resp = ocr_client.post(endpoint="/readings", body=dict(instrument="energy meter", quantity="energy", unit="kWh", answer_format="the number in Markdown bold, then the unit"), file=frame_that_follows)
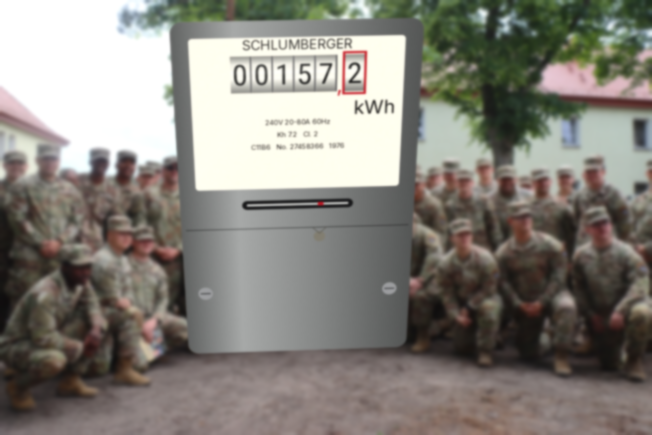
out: **157.2** kWh
